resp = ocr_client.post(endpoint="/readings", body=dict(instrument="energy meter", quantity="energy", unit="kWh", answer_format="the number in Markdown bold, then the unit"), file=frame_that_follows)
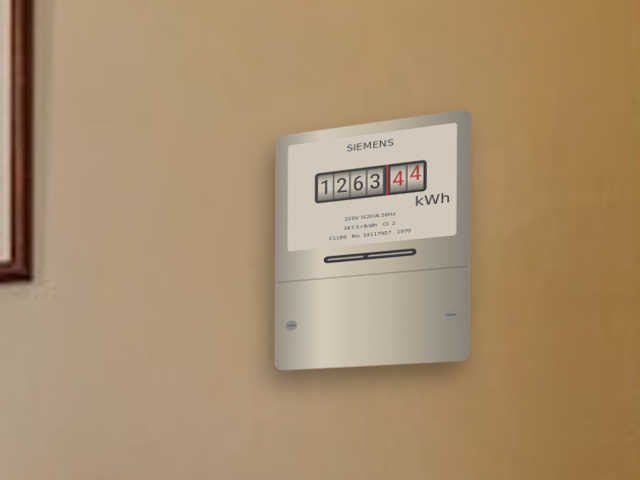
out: **1263.44** kWh
